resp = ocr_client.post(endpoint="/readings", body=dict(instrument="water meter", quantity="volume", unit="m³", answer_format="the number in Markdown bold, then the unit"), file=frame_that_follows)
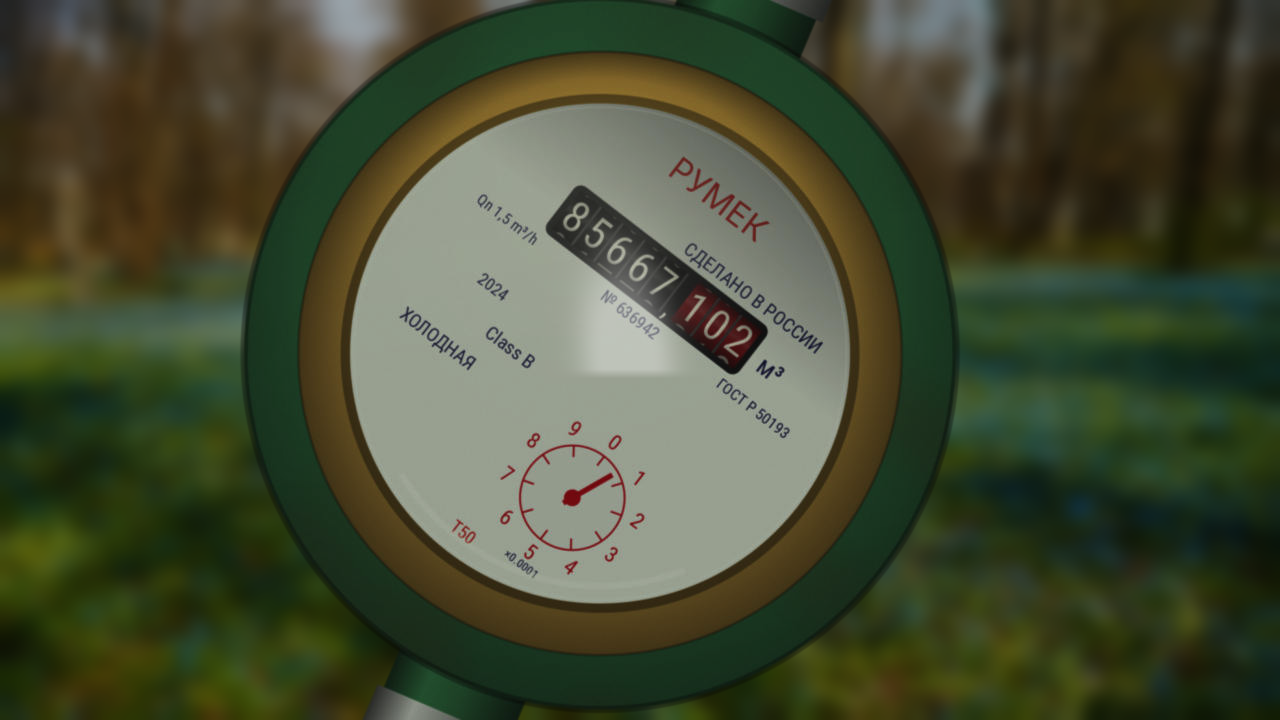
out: **85667.1020** m³
